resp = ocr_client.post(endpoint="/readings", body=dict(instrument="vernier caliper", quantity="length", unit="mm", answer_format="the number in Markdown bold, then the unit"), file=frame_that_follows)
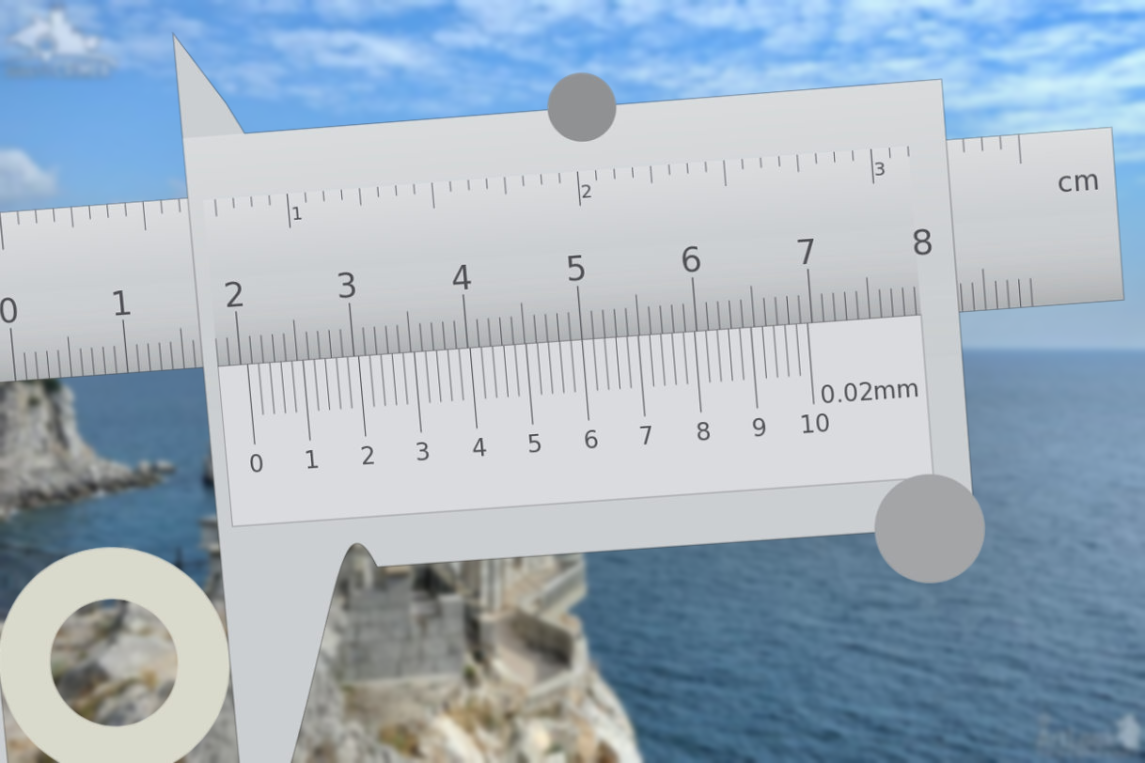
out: **20.6** mm
